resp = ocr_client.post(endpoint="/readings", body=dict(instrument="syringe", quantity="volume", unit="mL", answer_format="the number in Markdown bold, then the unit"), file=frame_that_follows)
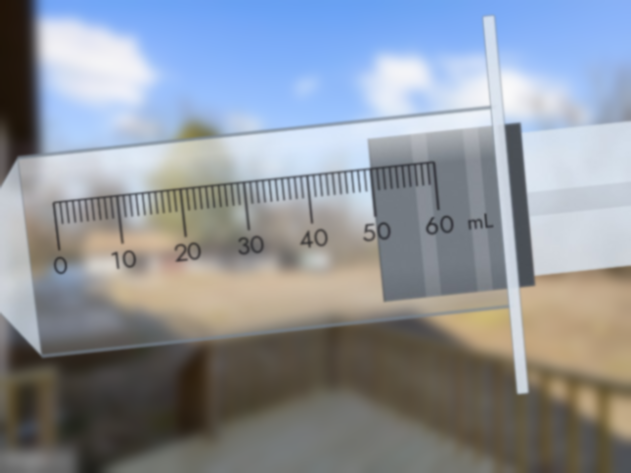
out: **50** mL
